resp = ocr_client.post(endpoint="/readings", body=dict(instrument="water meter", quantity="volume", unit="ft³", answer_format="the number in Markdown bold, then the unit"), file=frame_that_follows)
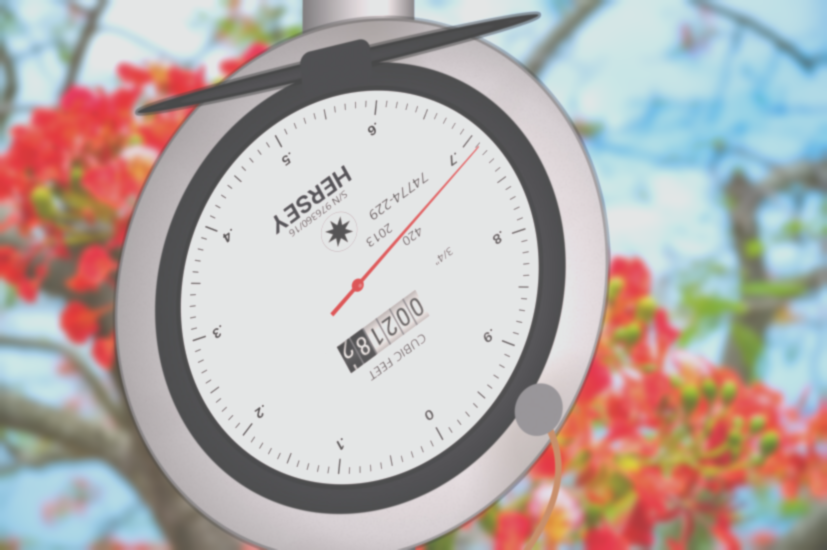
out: **2181.71** ft³
